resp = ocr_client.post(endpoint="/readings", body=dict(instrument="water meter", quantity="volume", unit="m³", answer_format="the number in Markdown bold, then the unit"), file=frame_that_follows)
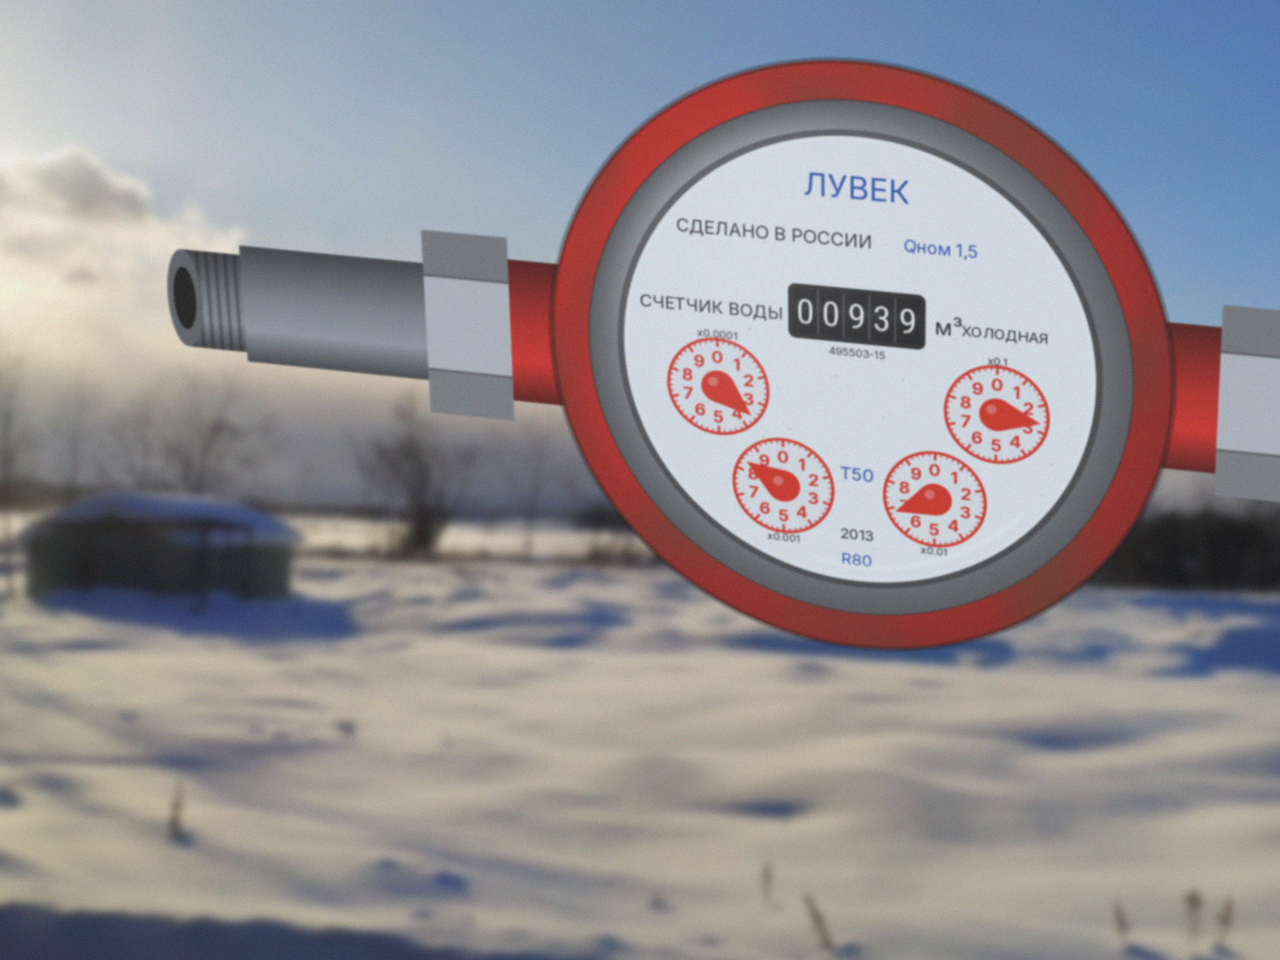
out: **939.2683** m³
